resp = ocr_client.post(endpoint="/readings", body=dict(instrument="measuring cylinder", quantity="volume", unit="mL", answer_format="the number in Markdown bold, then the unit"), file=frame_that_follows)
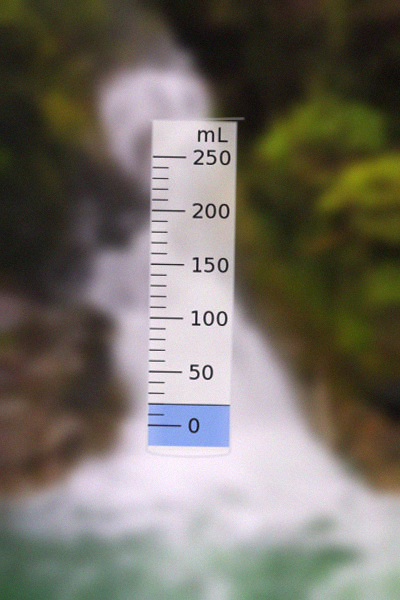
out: **20** mL
